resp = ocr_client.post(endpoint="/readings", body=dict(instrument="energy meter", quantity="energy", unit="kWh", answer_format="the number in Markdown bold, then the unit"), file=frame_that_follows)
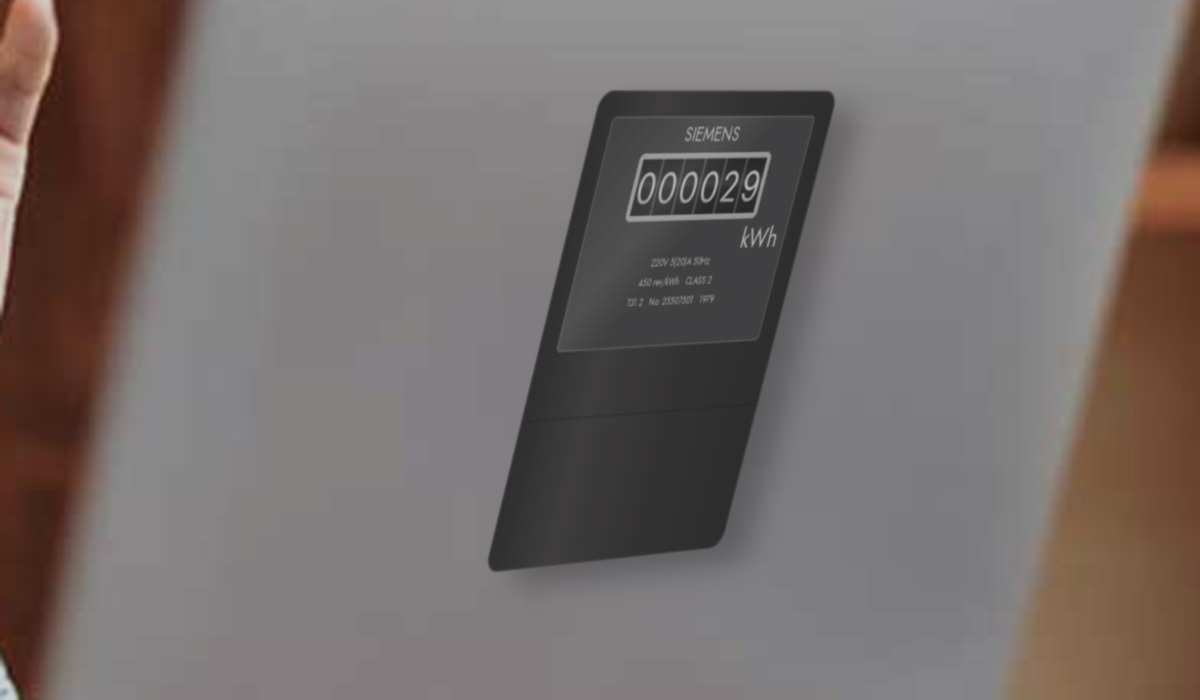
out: **29** kWh
